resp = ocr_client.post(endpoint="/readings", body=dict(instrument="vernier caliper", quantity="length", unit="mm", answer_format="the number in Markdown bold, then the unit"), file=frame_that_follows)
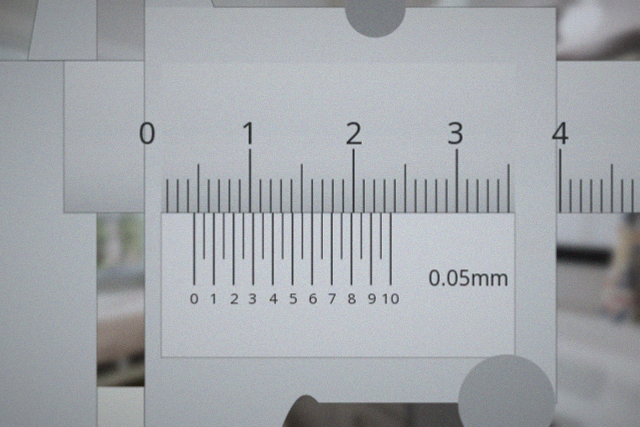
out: **4.6** mm
